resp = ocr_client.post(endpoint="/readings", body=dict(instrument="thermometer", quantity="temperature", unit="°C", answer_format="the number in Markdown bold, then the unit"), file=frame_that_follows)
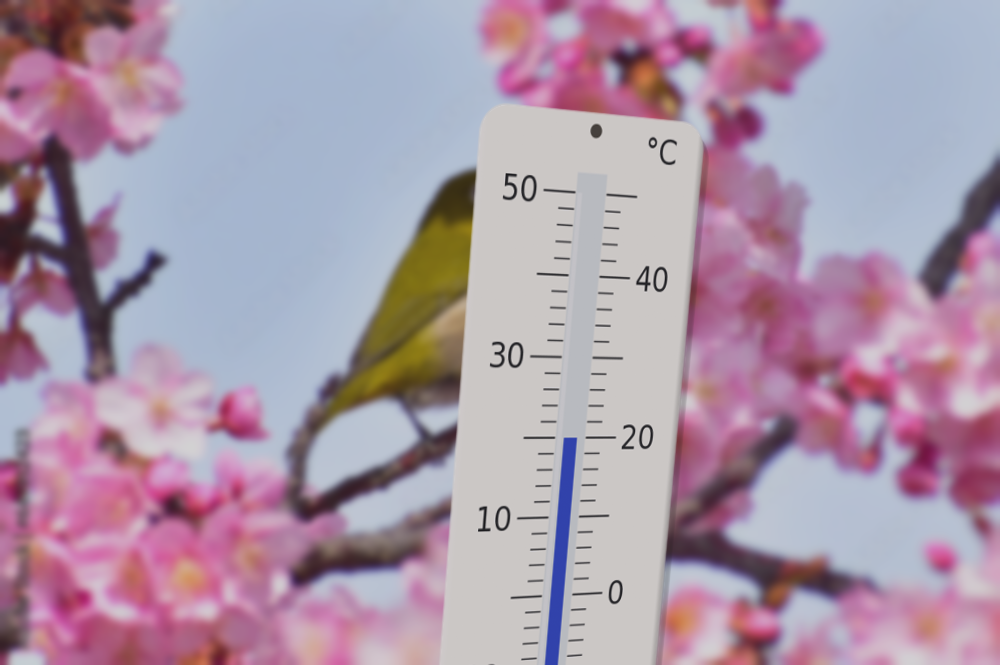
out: **20** °C
